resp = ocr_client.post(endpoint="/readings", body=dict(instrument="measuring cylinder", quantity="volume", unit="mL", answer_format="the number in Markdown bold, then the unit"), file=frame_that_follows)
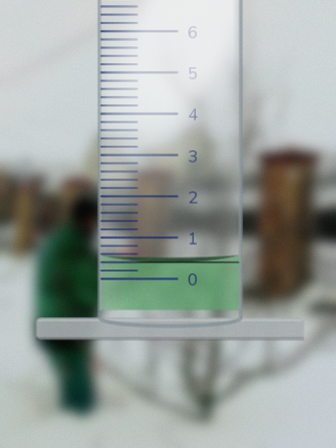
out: **0.4** mL
